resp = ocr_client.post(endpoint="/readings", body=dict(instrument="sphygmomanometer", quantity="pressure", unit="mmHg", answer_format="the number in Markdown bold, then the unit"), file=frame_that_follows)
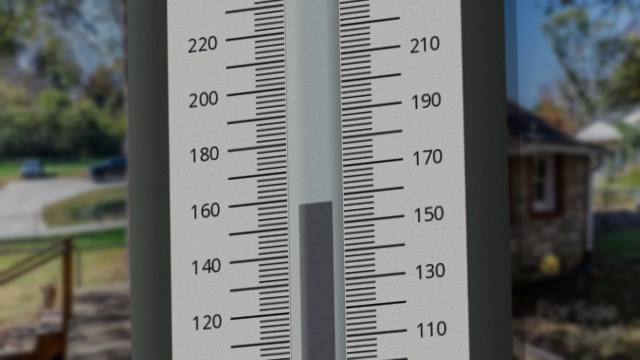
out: **158** mmHg
